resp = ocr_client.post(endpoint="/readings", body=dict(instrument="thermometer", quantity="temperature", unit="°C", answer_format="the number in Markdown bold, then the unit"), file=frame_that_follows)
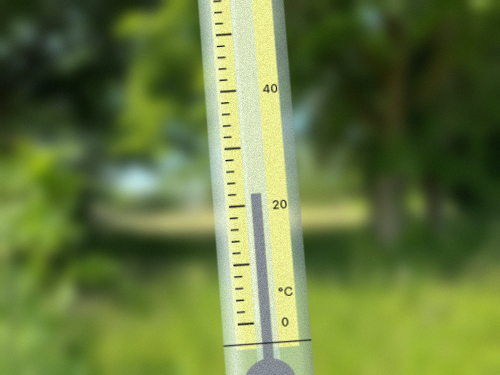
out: **22** °C
